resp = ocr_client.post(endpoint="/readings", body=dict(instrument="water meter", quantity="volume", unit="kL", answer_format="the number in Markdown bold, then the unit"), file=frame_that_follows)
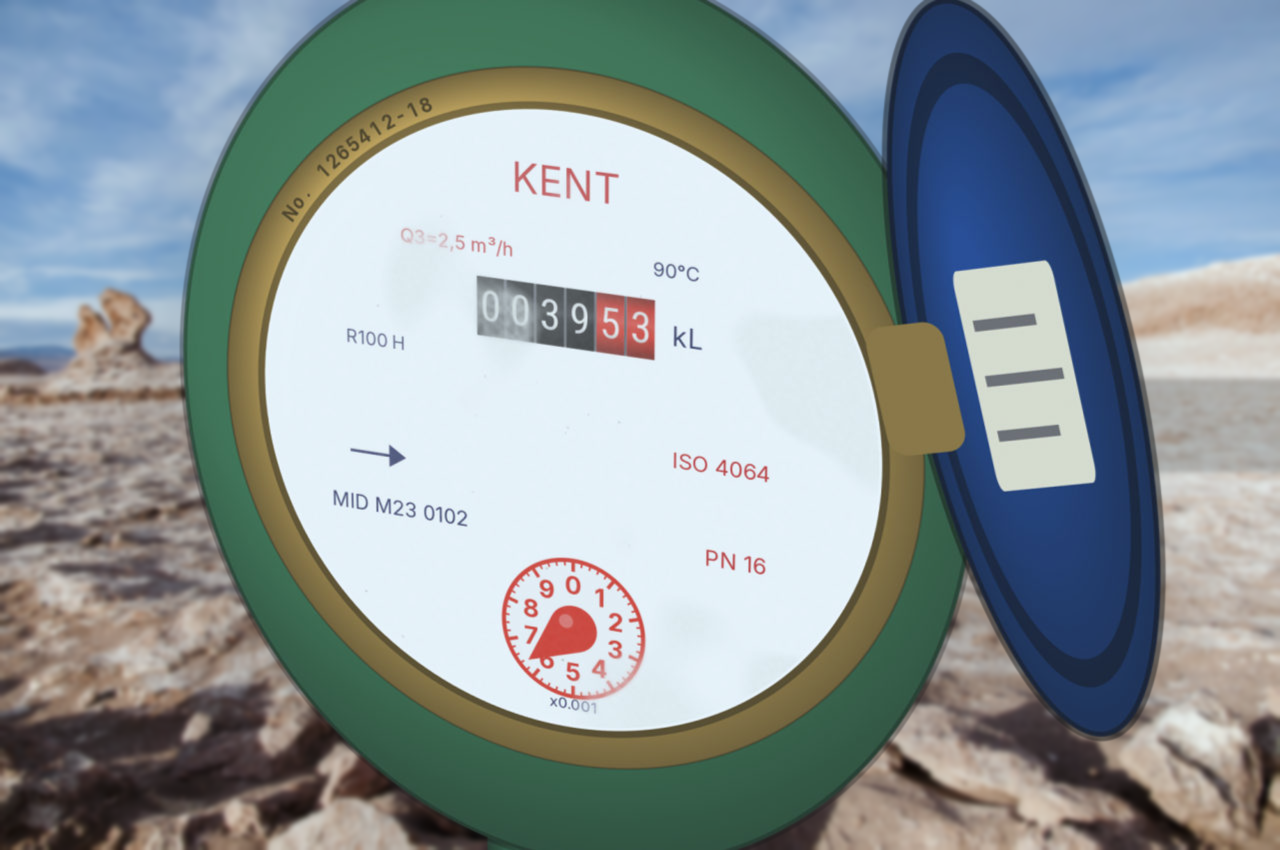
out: **39.536** kL
